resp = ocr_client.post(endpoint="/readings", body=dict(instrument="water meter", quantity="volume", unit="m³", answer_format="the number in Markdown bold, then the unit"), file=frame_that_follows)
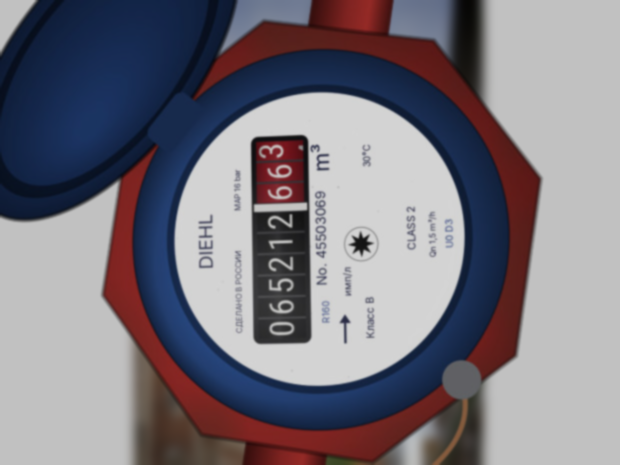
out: **65212.663** m³
